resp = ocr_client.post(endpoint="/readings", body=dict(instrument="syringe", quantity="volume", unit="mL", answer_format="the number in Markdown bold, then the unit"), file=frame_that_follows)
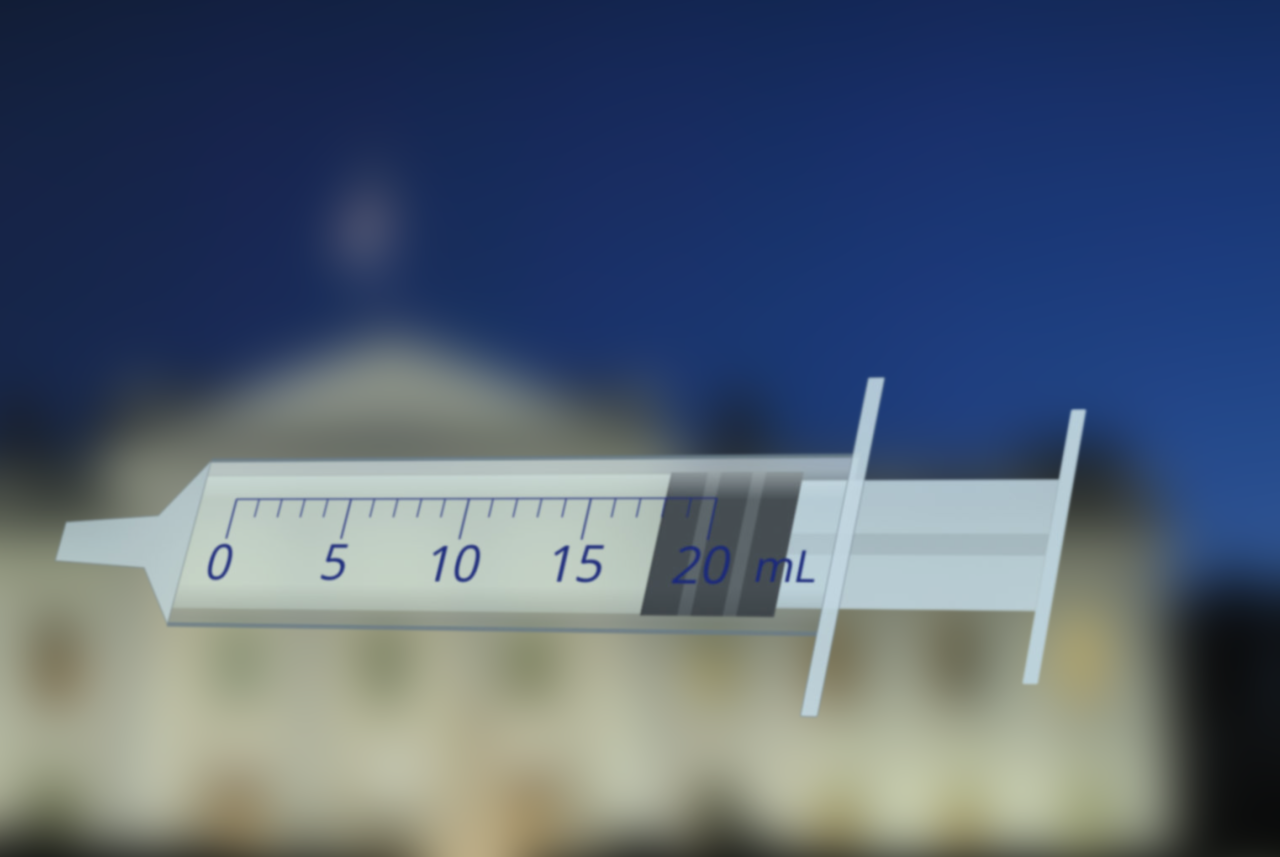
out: **18** mL
